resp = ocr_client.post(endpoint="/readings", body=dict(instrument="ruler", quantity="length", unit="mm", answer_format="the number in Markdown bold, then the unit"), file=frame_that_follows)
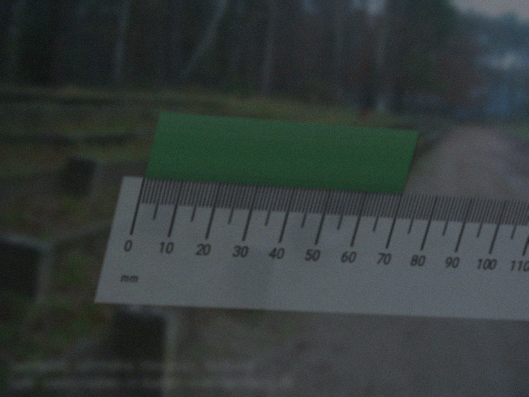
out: **70** mm
